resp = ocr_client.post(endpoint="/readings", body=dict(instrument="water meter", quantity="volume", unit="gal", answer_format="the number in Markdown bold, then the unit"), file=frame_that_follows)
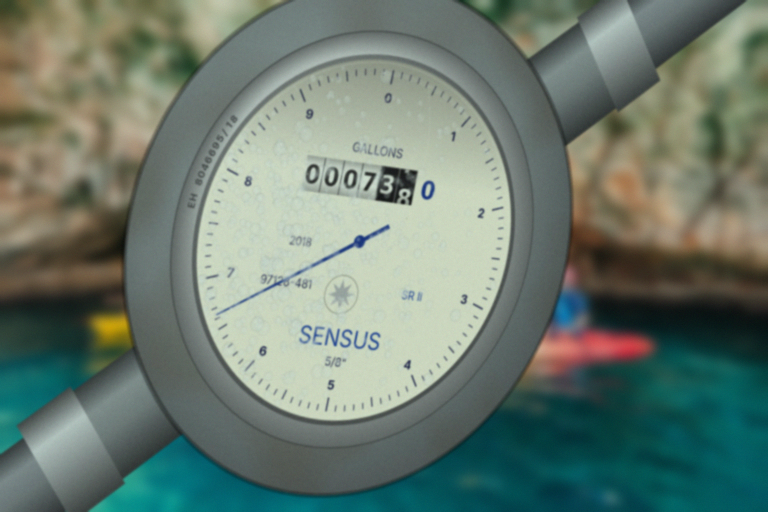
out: **7376.6** gal
